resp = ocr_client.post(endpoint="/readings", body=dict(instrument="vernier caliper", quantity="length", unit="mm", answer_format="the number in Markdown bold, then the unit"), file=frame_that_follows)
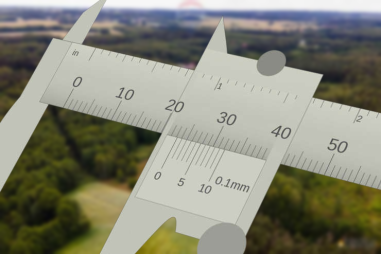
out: **23.2** mm
